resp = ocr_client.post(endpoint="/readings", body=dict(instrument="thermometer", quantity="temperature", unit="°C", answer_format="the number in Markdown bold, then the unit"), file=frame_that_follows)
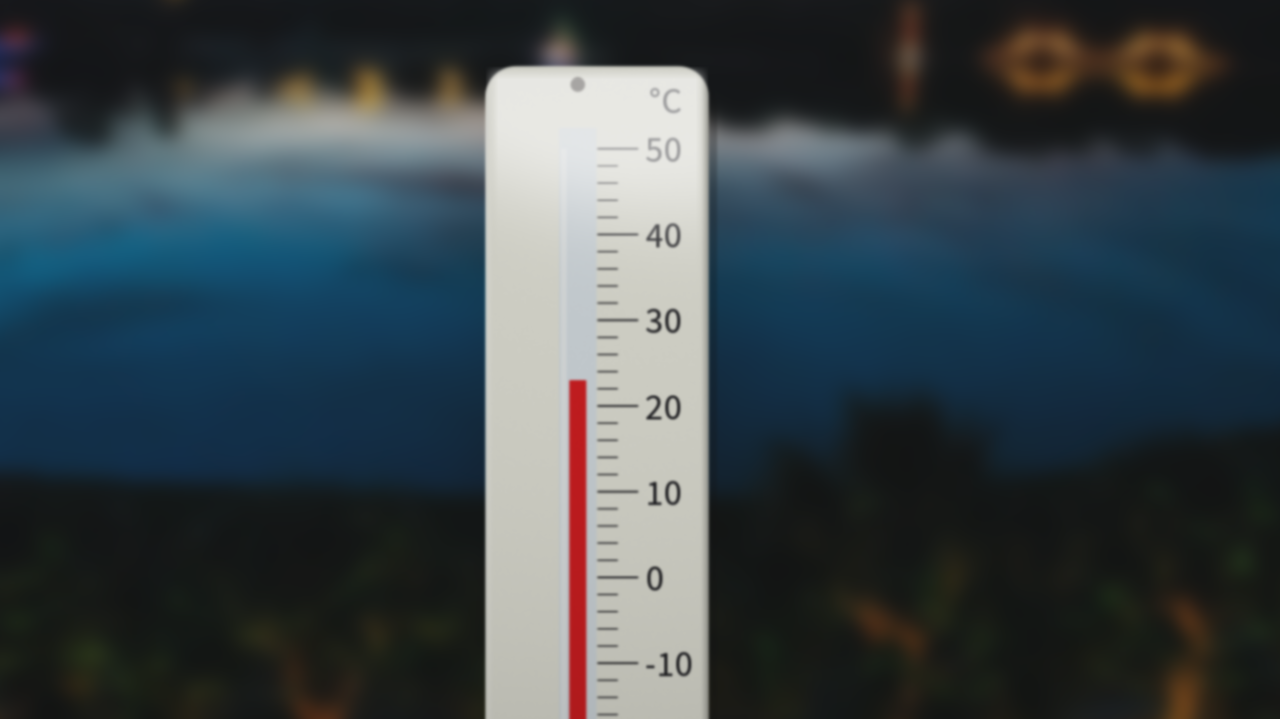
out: **23** °C
